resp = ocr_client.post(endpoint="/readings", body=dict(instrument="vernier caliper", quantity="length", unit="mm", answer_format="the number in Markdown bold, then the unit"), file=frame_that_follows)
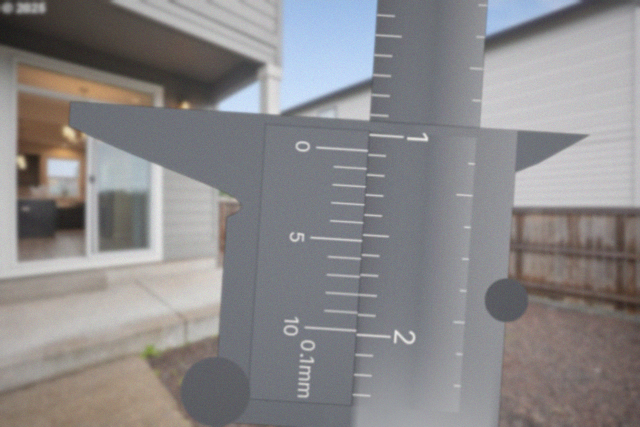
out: **10.8** mm
